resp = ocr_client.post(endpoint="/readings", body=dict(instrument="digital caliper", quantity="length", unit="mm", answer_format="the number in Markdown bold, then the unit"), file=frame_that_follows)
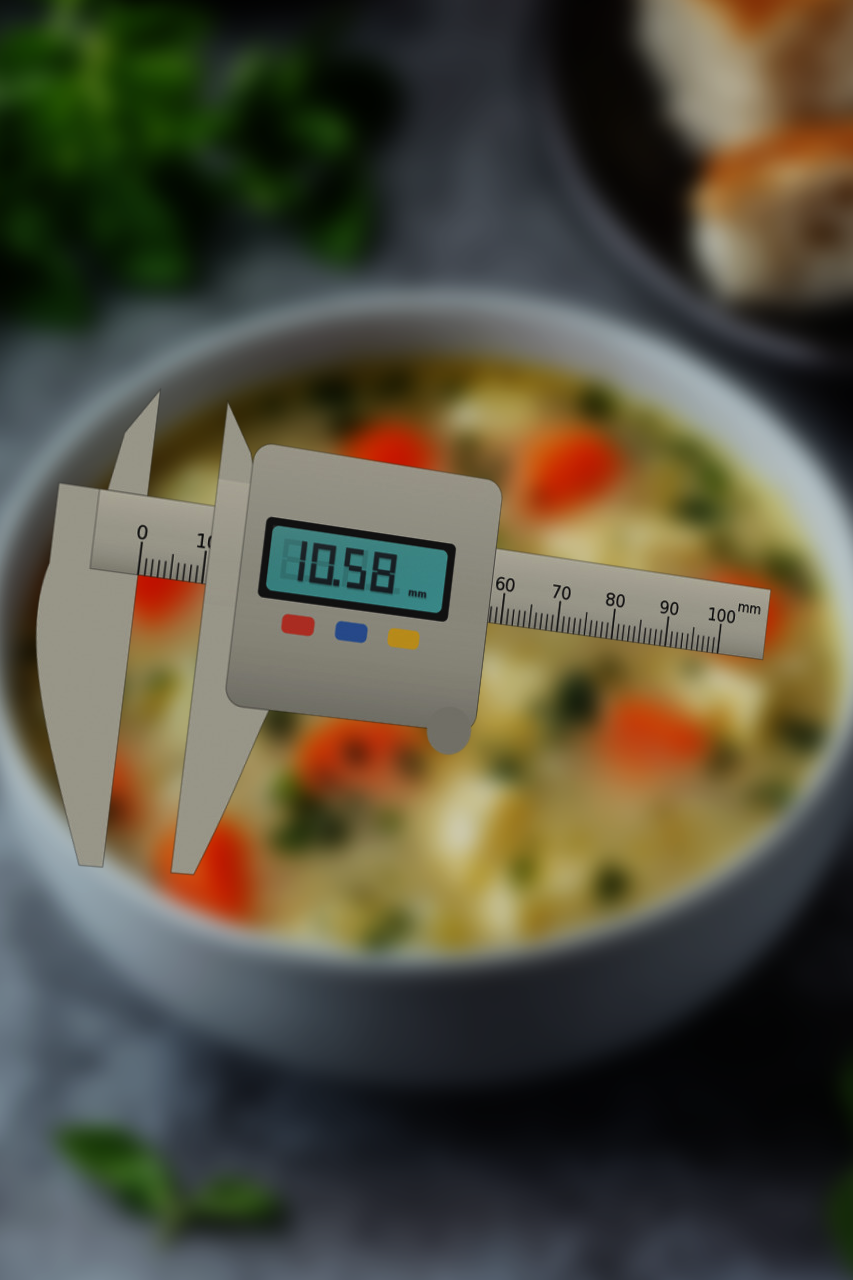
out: **10.58** mm
